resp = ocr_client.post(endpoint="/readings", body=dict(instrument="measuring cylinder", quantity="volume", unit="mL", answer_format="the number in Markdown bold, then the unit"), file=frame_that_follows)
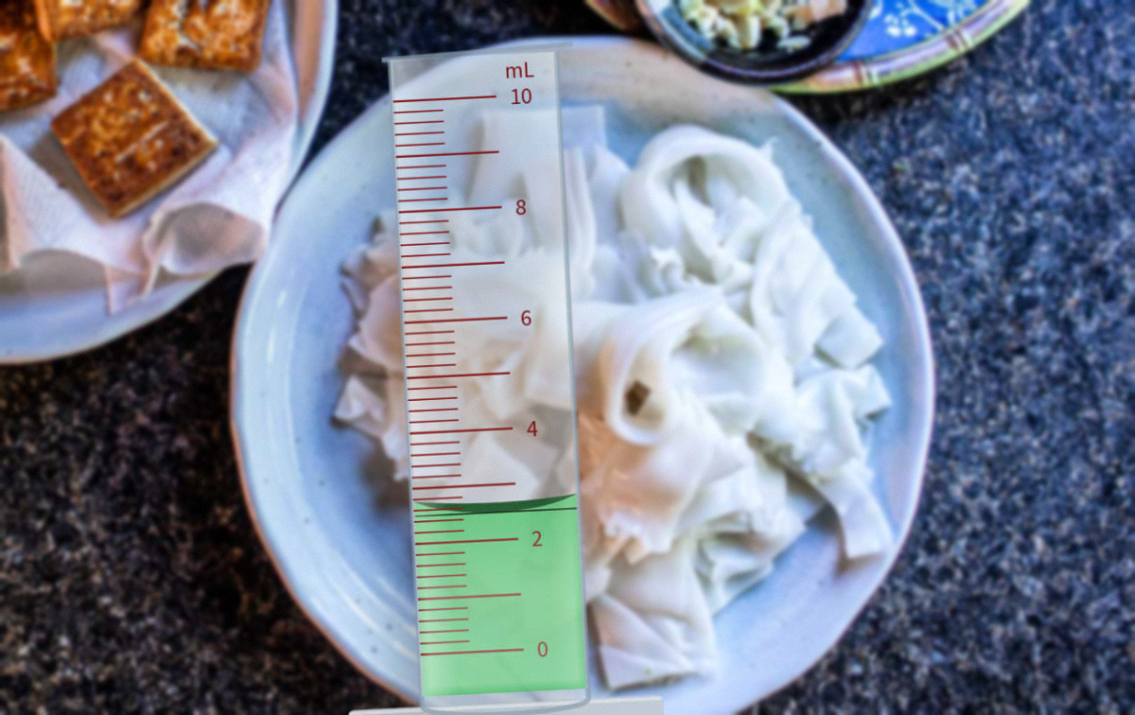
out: **2.5** mL
